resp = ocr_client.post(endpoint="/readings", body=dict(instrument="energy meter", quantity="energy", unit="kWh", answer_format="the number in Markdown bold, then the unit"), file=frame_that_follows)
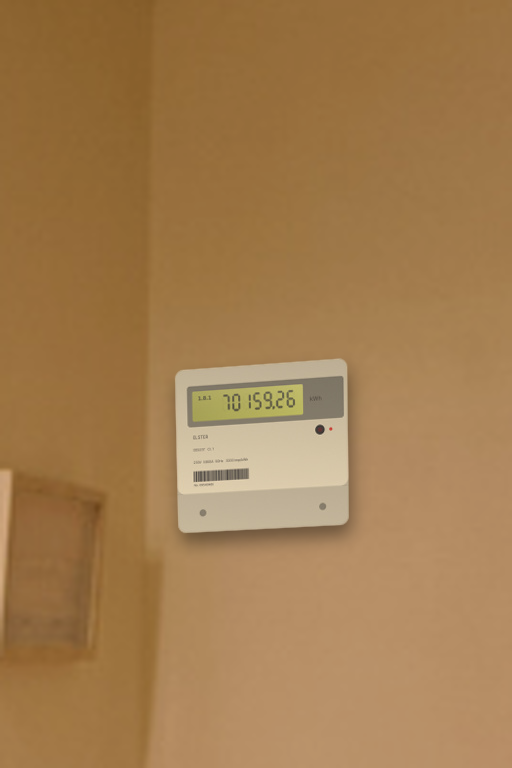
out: **70159.26** kWh
